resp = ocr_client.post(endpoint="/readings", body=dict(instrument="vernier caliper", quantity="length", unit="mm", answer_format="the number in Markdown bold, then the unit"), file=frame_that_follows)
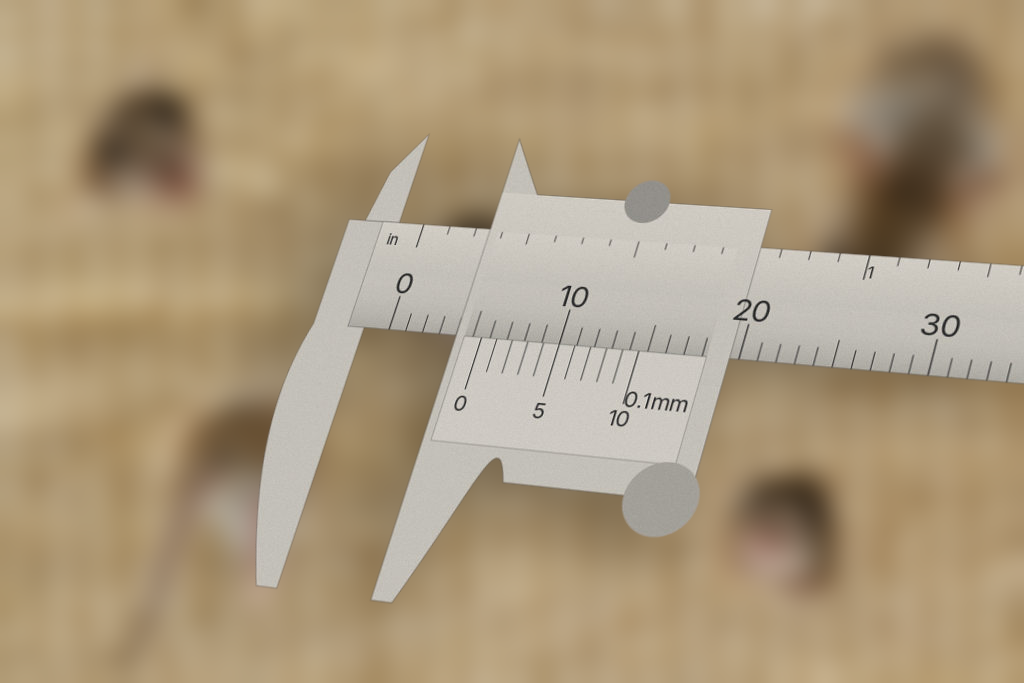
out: **5.5** mm
